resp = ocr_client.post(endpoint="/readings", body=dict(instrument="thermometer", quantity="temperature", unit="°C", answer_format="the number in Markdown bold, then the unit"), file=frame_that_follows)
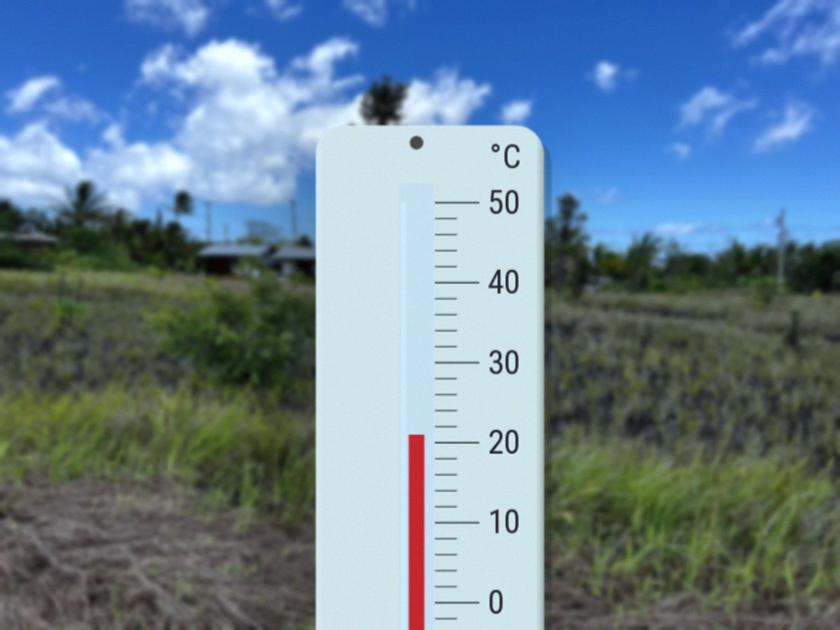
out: **21** °C
